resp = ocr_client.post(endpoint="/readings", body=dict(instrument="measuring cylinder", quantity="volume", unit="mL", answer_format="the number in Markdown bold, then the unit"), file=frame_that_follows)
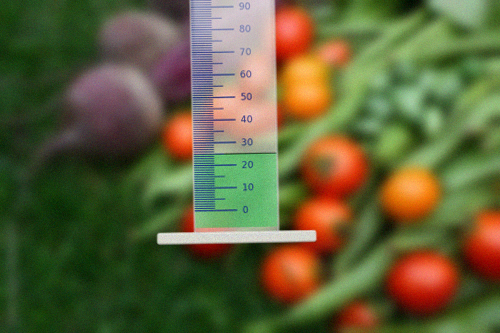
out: **25** mL
